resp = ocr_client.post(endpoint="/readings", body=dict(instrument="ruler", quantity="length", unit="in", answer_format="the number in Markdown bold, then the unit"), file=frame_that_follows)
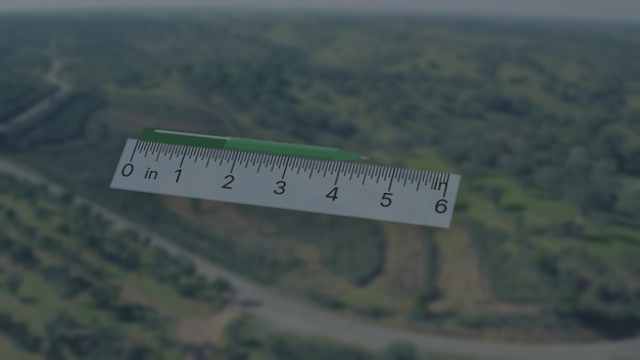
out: **4.5** in
